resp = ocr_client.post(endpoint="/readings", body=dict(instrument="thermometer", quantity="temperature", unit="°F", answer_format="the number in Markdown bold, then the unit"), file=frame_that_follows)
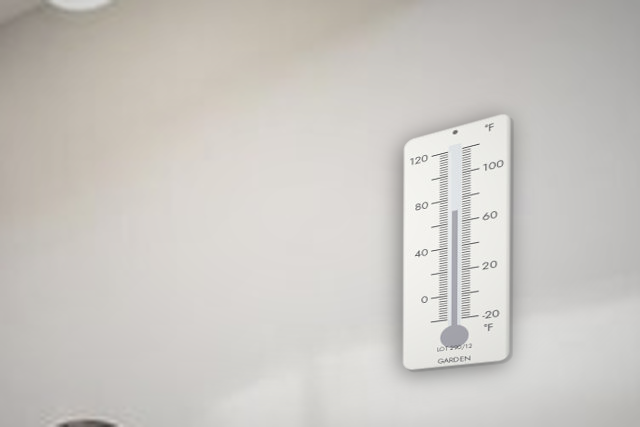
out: **70** °F
